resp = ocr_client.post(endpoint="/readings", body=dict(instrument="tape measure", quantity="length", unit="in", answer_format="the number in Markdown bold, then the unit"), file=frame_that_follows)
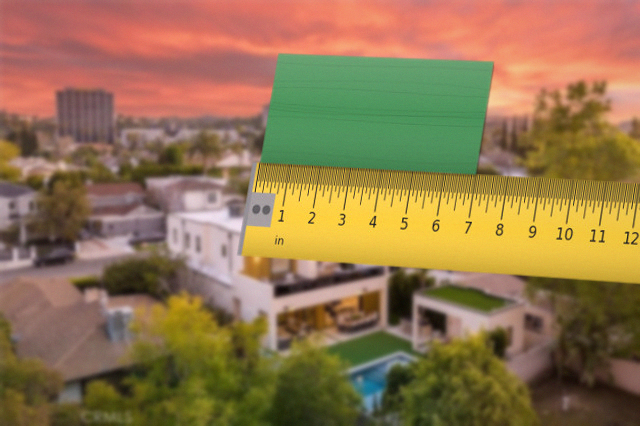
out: **7** in
